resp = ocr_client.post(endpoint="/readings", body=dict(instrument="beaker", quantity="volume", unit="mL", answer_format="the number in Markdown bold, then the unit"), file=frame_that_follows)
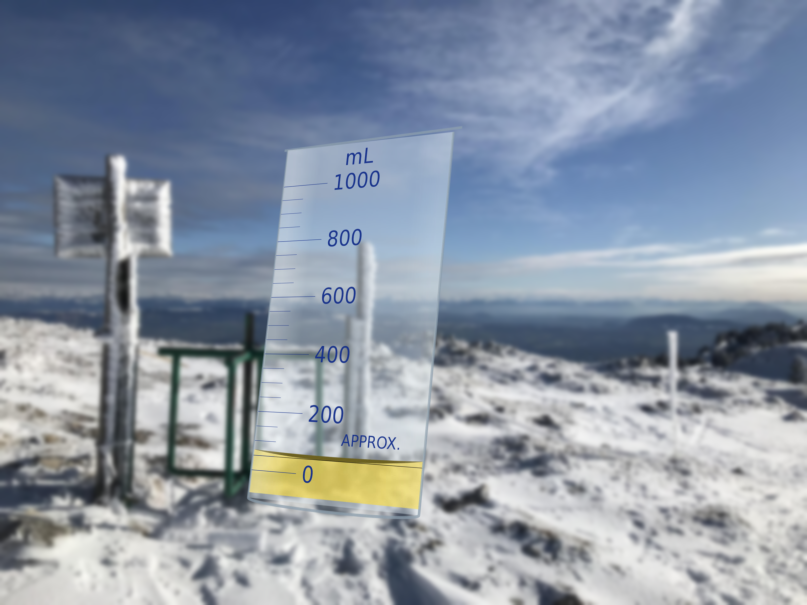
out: **50** mL
